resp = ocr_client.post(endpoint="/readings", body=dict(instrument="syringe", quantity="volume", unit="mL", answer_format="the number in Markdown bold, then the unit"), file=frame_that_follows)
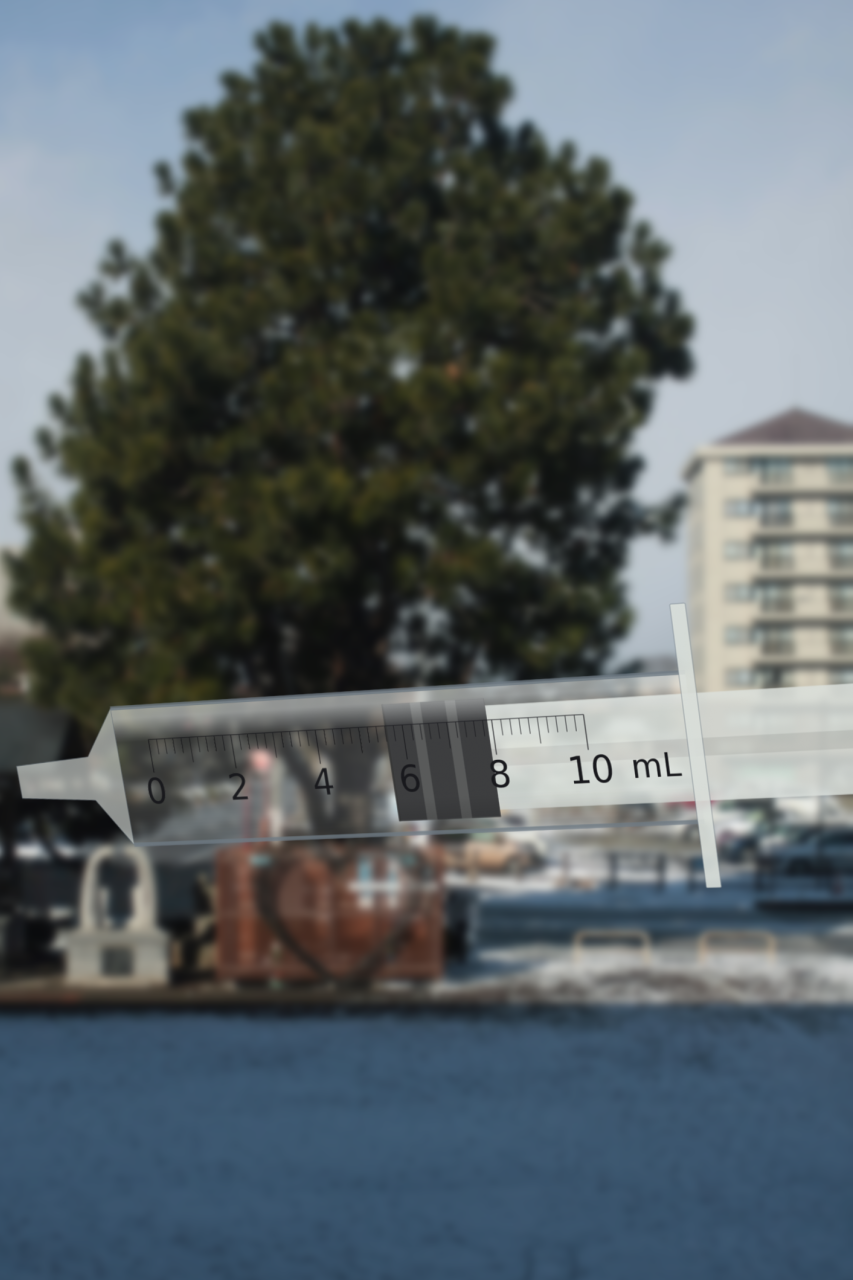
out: **5.6** mL
